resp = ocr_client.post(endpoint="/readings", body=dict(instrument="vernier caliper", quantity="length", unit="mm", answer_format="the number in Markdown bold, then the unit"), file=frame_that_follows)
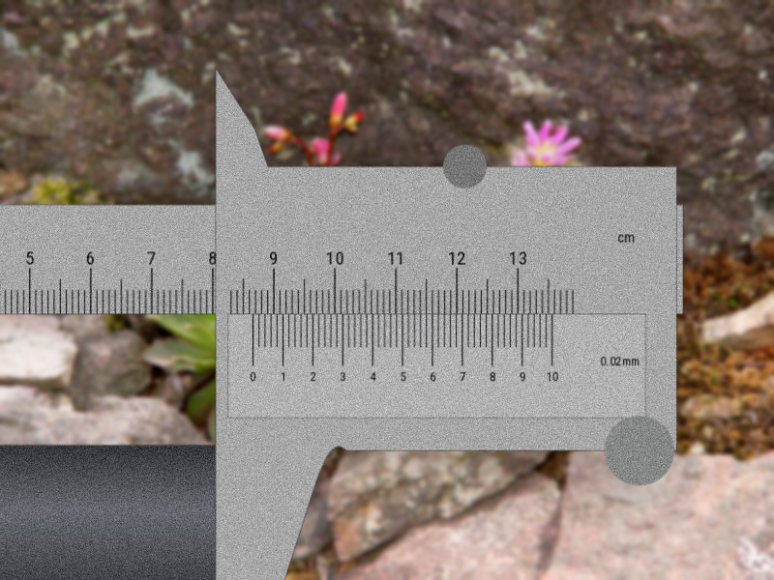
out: **86.6** mm
